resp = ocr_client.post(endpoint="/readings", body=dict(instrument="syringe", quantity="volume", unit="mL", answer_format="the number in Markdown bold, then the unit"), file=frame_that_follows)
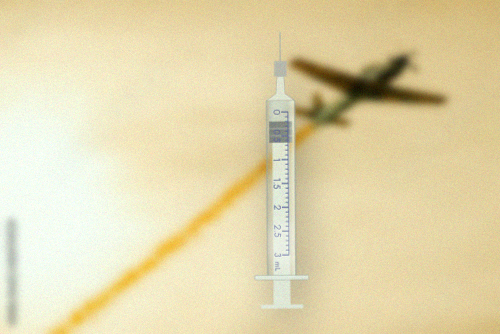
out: **0.2** mL
